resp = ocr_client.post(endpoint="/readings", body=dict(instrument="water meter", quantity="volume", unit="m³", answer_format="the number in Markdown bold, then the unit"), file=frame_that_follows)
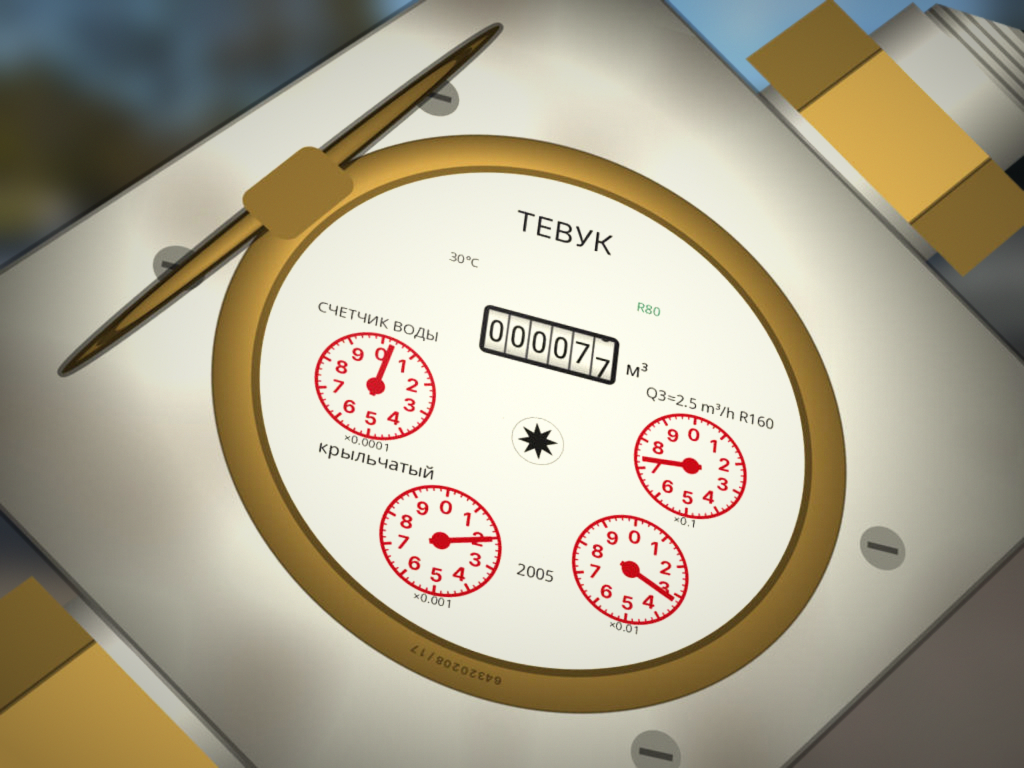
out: **76.7320** m³
